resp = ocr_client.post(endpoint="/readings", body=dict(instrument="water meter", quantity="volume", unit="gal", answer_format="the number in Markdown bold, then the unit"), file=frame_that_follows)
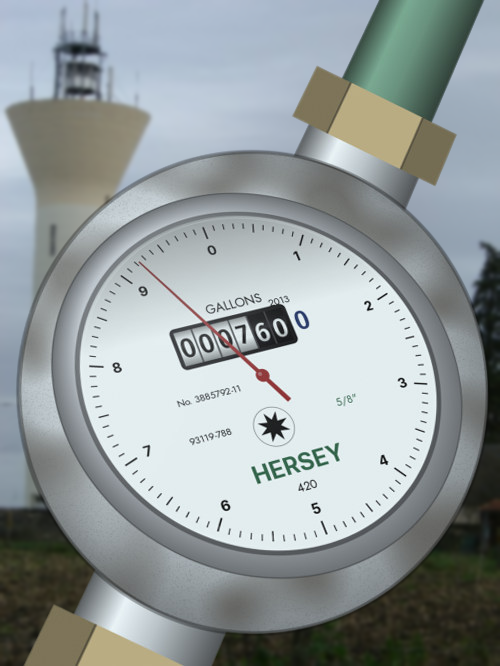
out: **7599.2** gal
